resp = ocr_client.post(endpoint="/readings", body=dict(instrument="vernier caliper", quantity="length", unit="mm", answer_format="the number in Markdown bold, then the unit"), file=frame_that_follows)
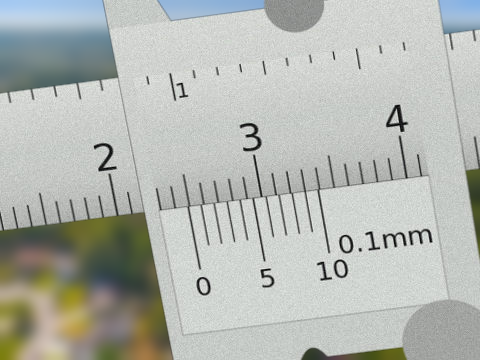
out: **24.9** mm
